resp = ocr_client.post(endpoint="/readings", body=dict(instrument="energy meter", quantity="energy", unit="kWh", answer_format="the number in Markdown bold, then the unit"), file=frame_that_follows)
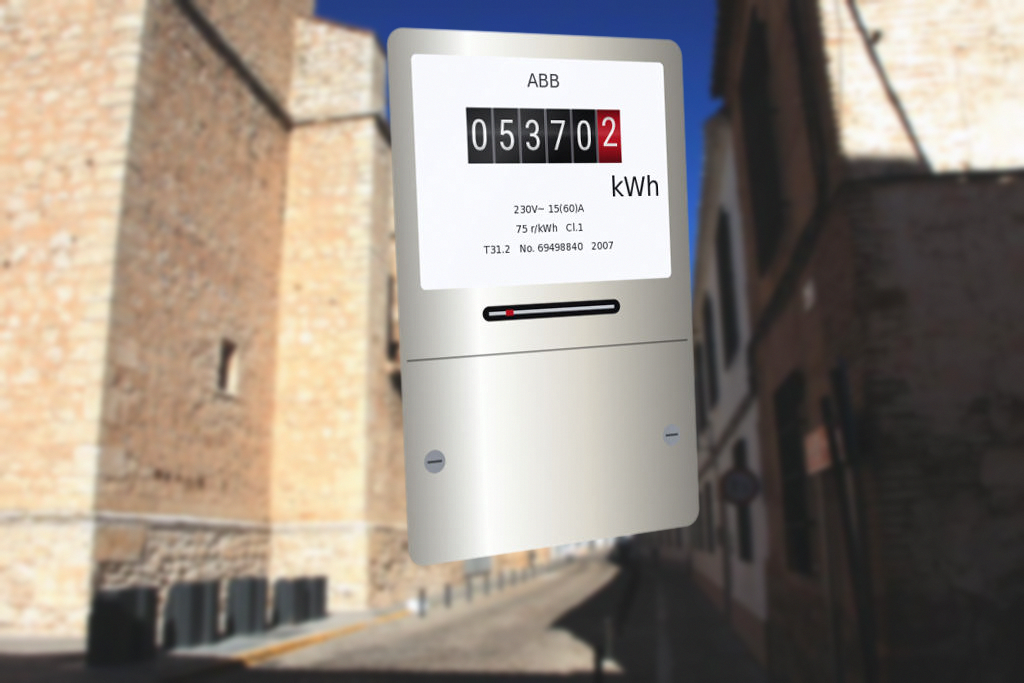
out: **5370.2** kWh
